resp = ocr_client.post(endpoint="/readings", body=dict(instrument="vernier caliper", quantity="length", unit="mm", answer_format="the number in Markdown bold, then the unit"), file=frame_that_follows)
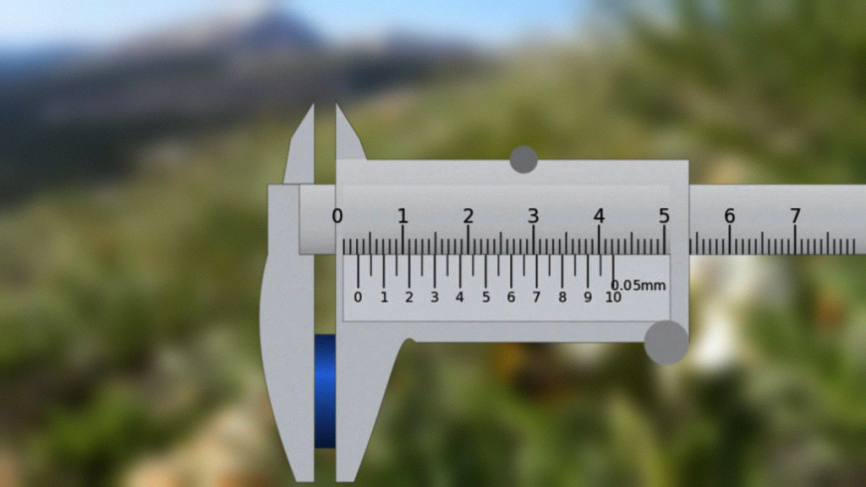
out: **3.2** mm
